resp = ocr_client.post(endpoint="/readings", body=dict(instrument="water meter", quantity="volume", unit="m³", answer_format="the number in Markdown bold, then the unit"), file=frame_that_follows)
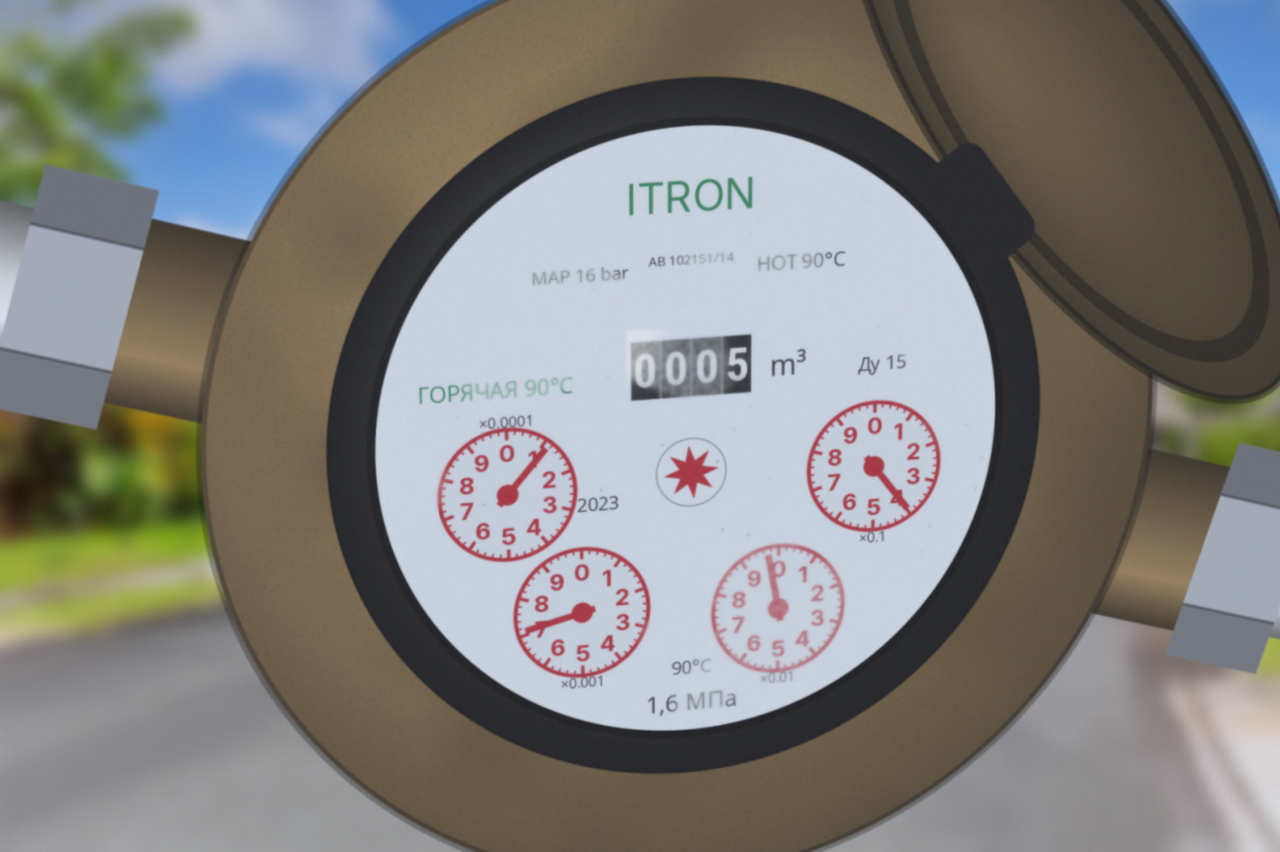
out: **5.3971** m³
